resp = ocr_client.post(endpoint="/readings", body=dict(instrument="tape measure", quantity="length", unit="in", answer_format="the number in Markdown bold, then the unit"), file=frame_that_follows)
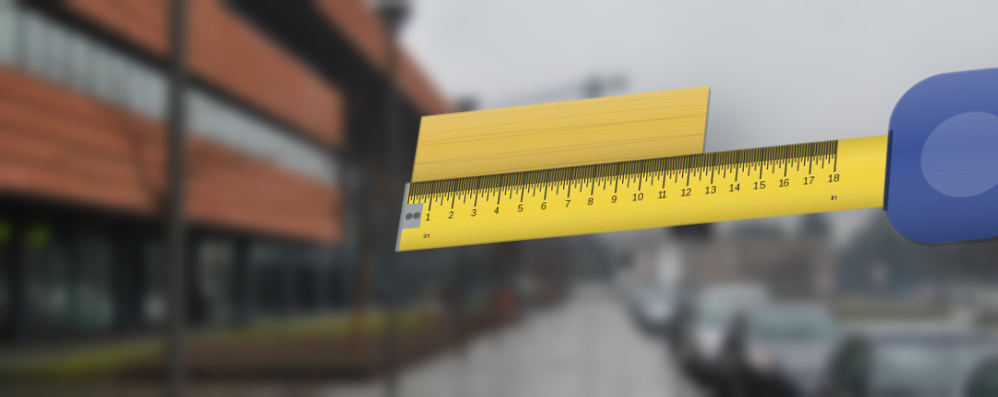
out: **12.5** in
